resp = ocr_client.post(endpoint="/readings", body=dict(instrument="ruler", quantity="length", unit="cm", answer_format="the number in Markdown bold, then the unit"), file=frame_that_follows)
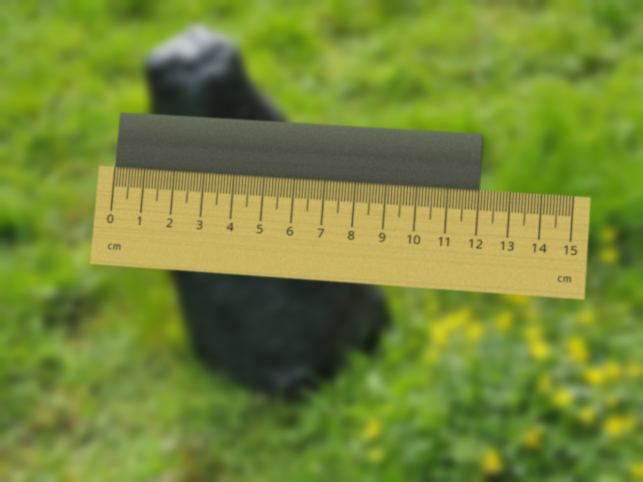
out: **12** cm
